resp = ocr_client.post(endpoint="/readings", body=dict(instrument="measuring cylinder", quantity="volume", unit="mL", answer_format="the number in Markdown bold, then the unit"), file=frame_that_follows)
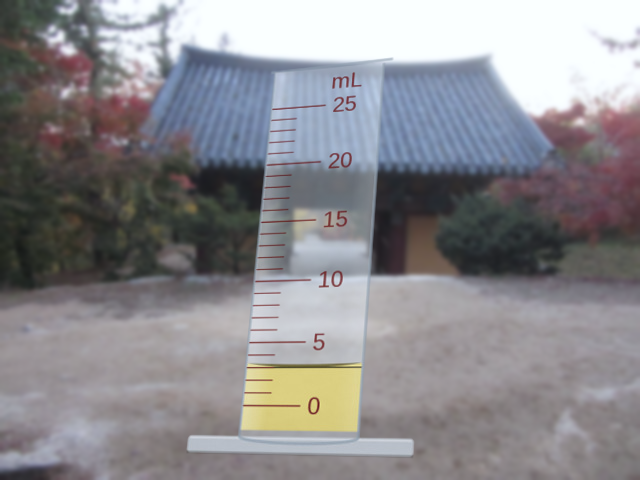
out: **3** mL
